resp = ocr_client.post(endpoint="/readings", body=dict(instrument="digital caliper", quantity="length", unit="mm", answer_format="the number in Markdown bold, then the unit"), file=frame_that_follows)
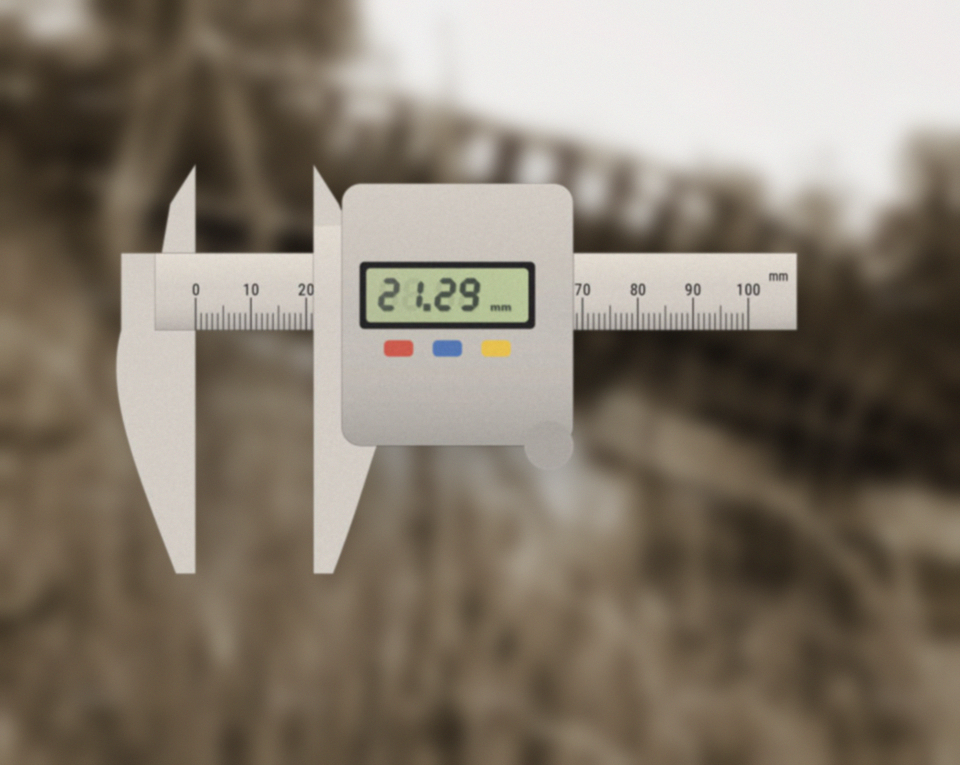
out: **21.29** mm
